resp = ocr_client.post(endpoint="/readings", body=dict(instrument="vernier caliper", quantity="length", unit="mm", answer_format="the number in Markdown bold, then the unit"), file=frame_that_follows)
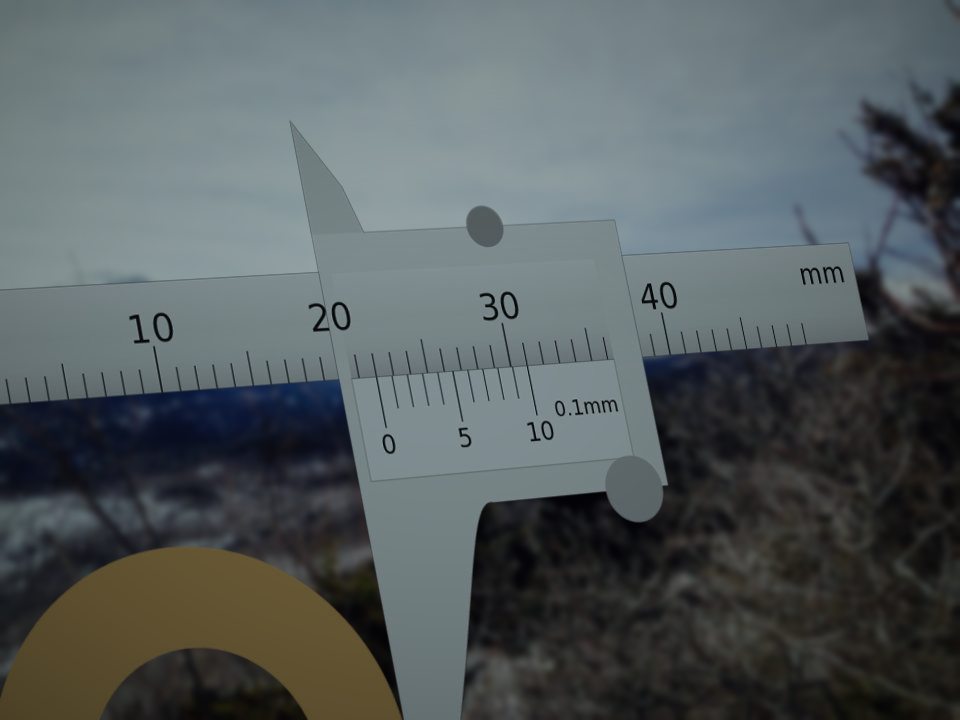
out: **22.0** mm
